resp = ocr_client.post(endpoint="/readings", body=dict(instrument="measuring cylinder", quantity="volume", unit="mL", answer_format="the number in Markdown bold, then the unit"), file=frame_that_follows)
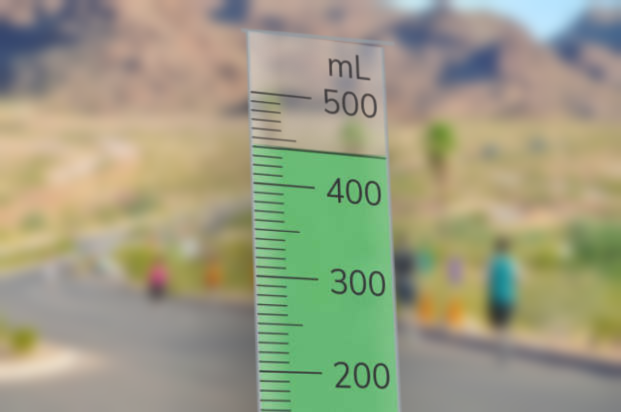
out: **440** mL
